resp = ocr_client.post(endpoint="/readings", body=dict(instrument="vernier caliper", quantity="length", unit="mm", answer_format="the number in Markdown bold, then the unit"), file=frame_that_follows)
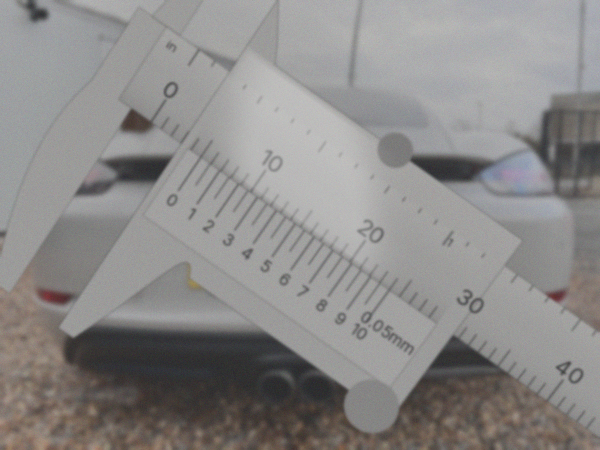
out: **5.0** mm
